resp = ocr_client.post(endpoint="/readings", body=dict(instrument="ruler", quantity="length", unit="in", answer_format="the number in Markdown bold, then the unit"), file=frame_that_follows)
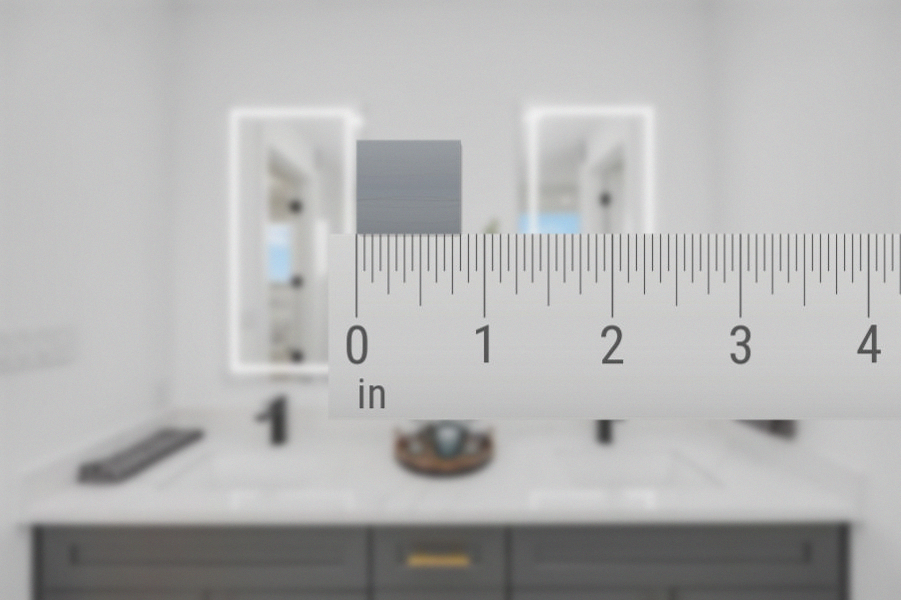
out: **0.8125** in
